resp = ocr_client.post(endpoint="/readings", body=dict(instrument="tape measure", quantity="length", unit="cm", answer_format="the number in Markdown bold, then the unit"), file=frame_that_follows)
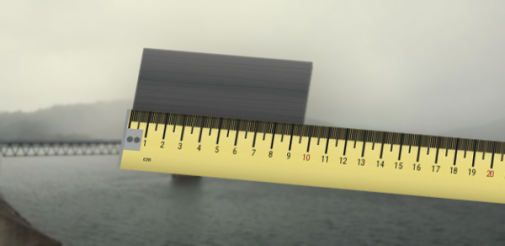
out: **9.5** cm
